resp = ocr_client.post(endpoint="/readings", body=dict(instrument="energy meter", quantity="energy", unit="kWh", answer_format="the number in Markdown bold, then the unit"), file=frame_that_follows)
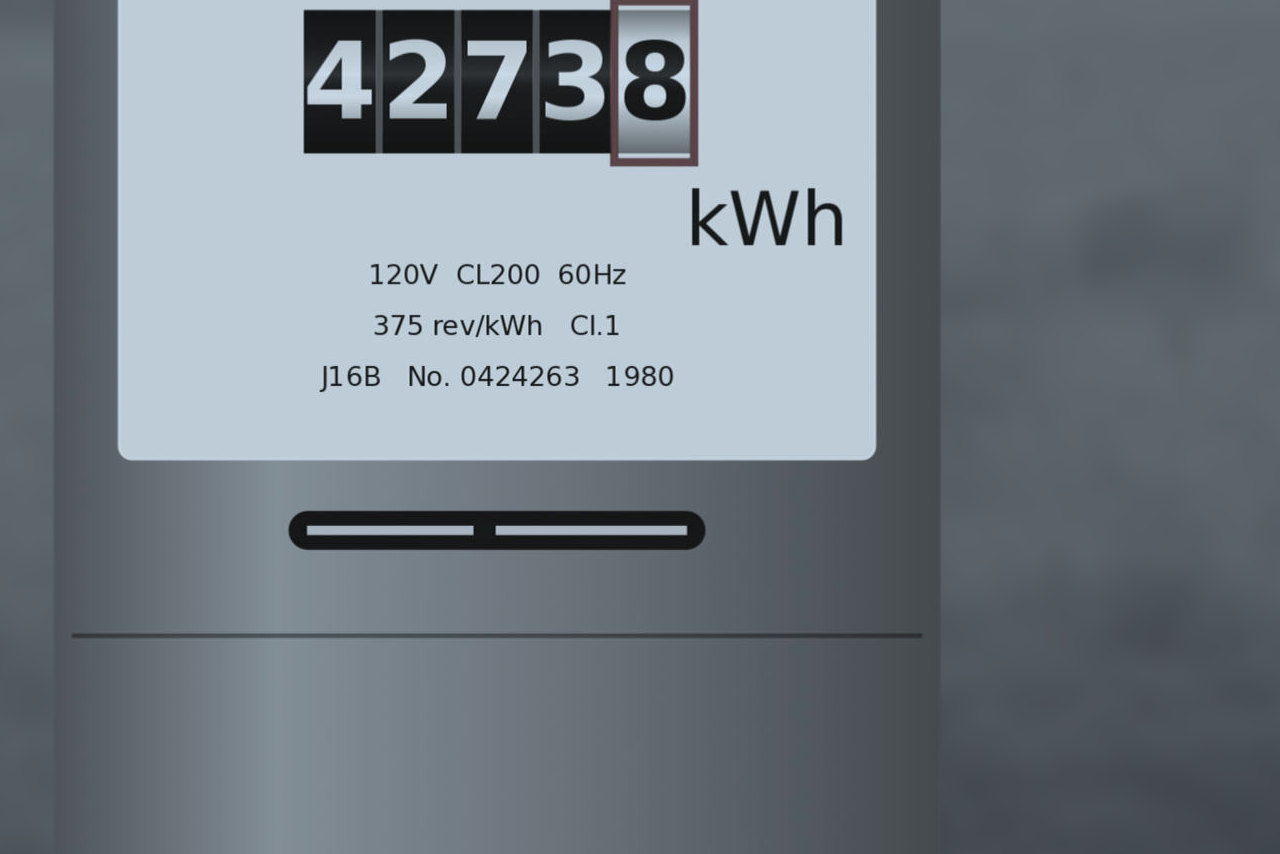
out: **4273.8** kWh
